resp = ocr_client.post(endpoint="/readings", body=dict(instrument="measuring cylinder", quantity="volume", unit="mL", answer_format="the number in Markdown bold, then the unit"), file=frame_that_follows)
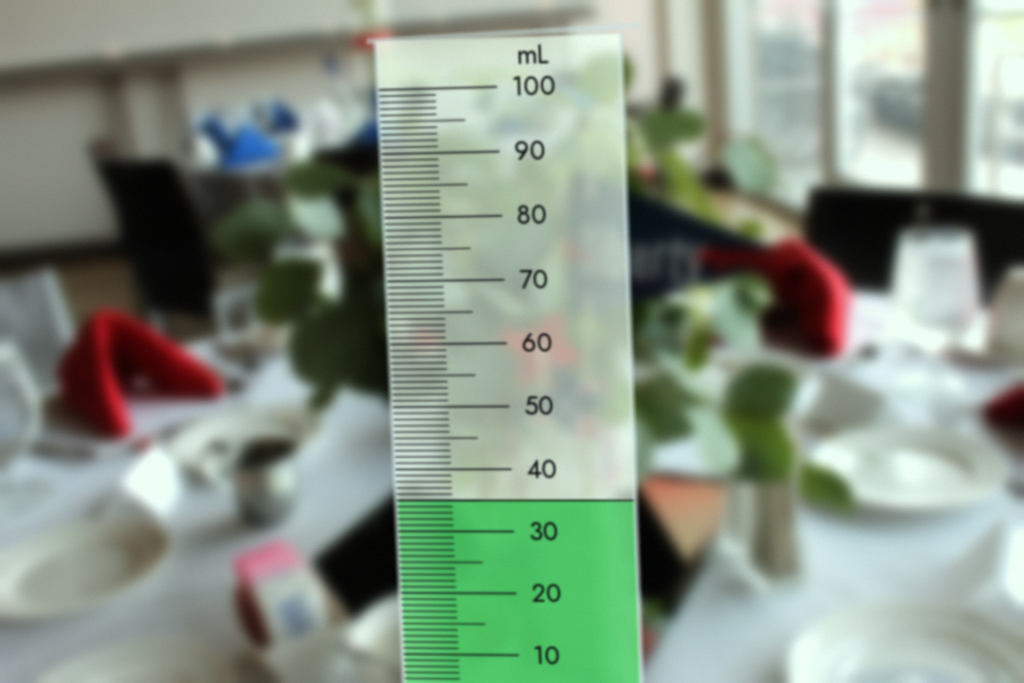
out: **35** mL
